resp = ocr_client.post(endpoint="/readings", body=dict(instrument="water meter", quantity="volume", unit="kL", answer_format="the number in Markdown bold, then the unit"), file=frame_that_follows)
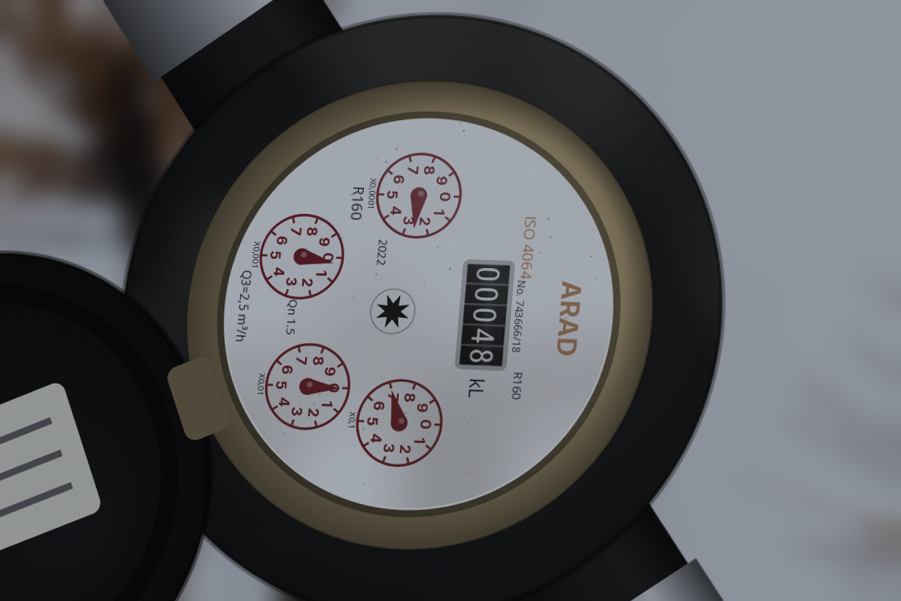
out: **48.7002** kL
